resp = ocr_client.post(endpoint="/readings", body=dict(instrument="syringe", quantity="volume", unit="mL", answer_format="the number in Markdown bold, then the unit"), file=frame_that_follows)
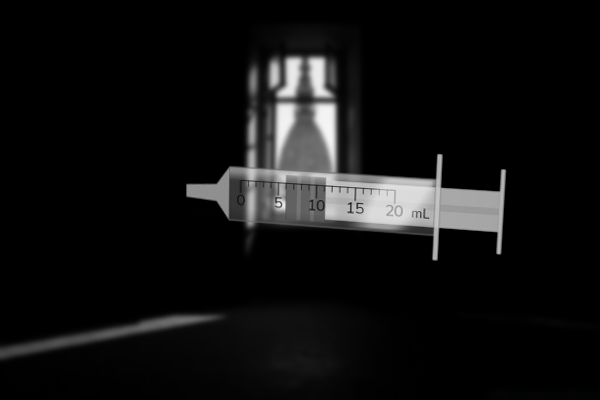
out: **6** mL
